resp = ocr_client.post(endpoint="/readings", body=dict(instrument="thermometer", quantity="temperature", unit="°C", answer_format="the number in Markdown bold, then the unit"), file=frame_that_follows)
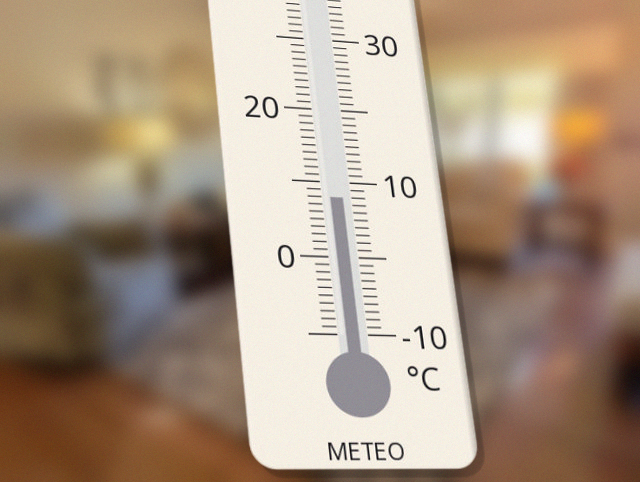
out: **8** °C
